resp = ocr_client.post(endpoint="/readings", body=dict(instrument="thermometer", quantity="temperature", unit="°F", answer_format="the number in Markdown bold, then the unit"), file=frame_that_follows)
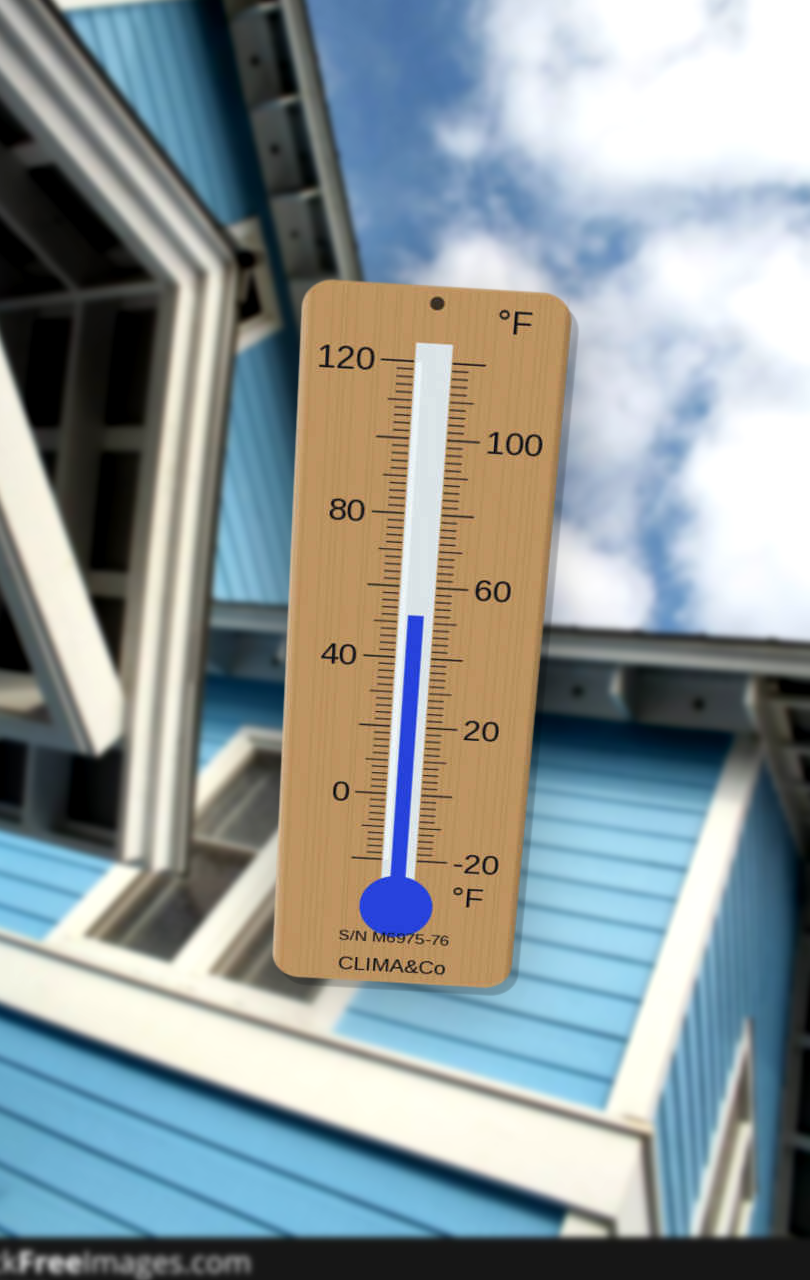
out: **52** °F
